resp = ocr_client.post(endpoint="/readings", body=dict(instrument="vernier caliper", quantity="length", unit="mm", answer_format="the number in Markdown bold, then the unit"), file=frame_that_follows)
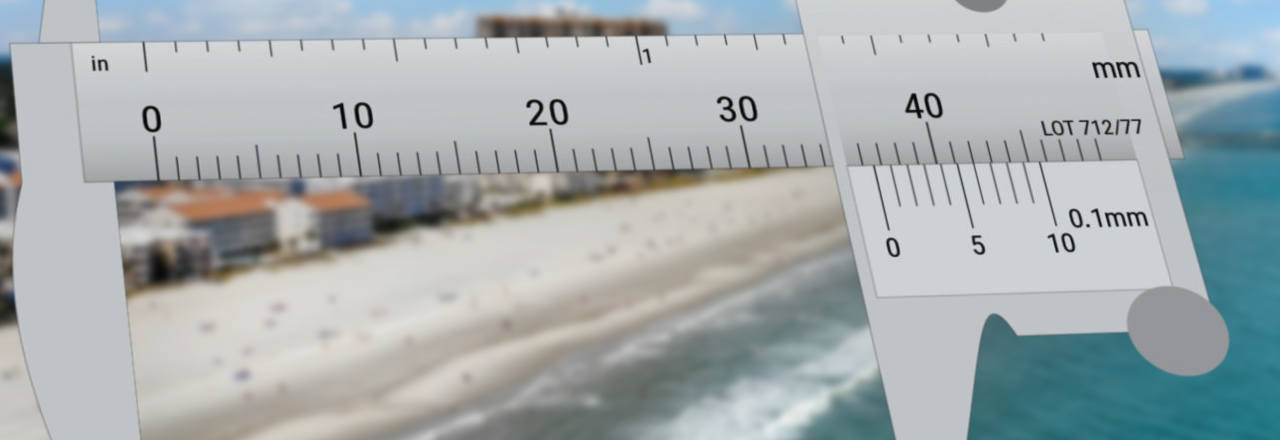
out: **36.6** mm
